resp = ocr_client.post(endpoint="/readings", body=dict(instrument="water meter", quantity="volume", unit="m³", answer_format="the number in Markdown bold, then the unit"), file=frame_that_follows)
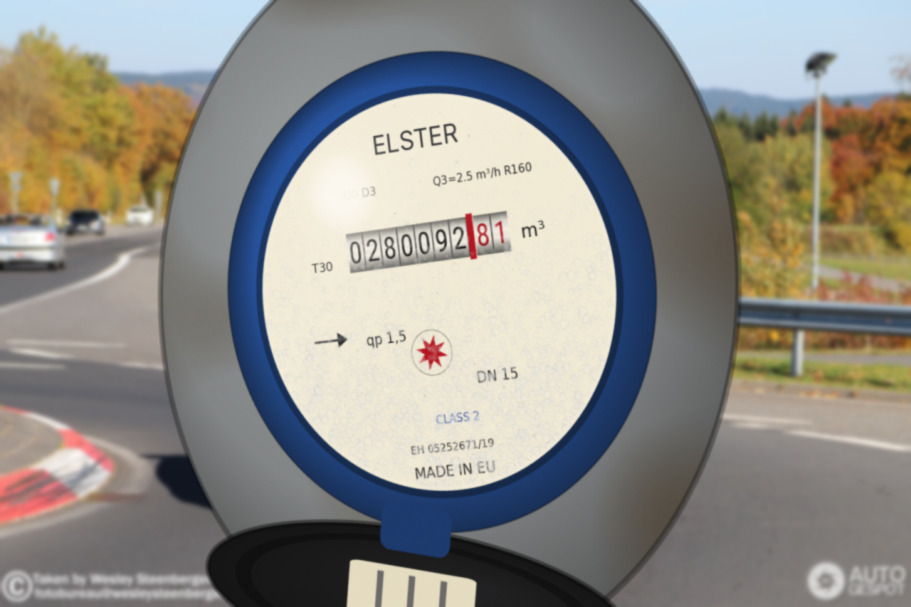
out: **280092.81** m³
